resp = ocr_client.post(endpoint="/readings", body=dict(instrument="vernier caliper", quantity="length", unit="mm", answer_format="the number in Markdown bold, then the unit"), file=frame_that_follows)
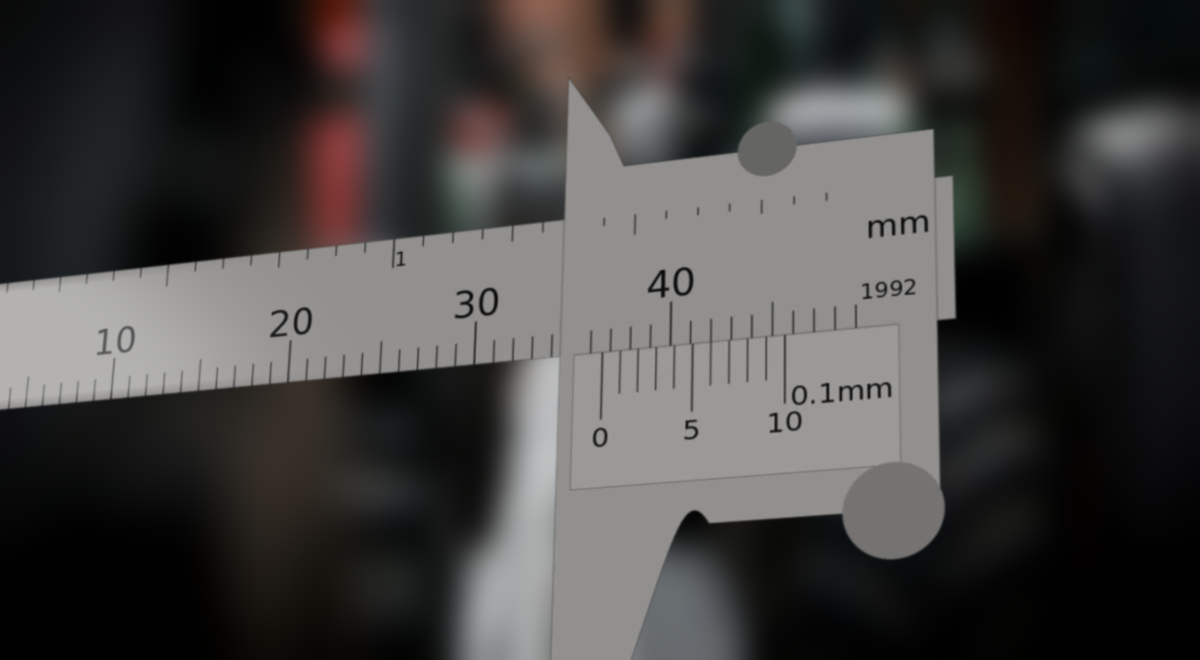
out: **36.6** mm
